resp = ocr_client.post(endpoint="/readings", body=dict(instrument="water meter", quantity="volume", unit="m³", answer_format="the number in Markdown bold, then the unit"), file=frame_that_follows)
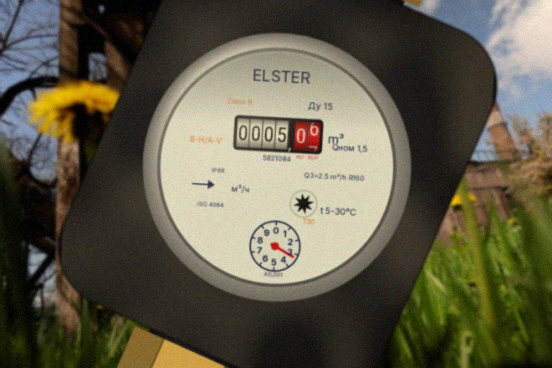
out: **5.063** m³
